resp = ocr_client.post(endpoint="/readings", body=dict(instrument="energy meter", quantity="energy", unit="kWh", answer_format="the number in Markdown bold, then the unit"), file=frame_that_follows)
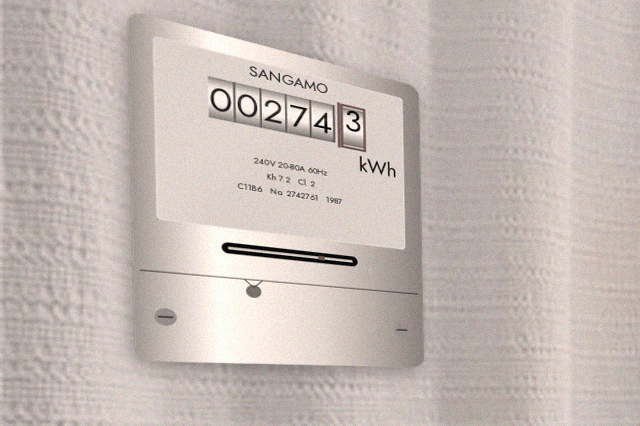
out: **274.3** kWh
